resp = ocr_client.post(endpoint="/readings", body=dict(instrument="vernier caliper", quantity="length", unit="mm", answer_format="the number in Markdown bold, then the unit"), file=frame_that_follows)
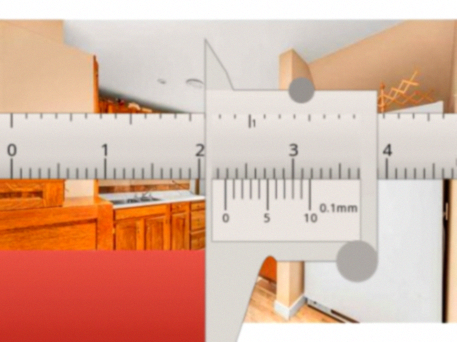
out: **22.8** mm
